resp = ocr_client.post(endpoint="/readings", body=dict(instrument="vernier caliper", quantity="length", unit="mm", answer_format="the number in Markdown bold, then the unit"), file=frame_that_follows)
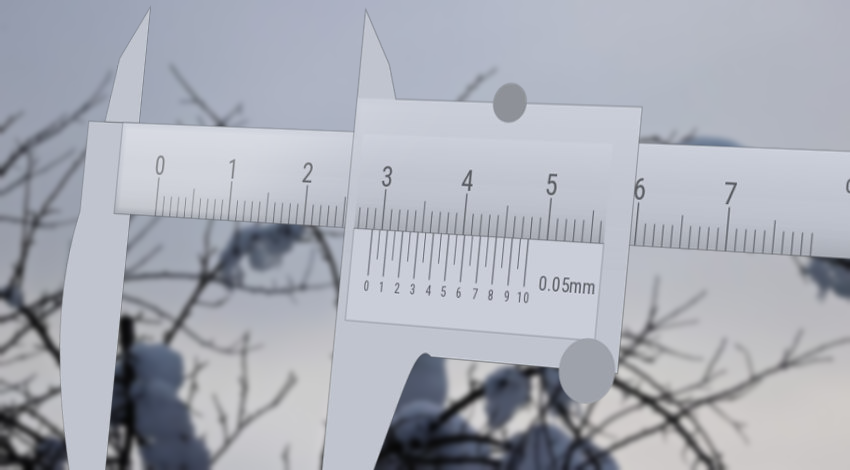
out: **28.8** mm
